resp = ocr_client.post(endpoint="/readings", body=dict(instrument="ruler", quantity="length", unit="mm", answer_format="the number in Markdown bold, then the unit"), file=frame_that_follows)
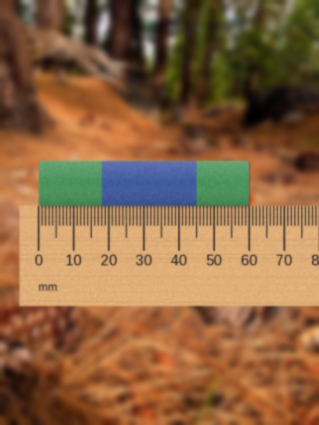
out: **60** mm
